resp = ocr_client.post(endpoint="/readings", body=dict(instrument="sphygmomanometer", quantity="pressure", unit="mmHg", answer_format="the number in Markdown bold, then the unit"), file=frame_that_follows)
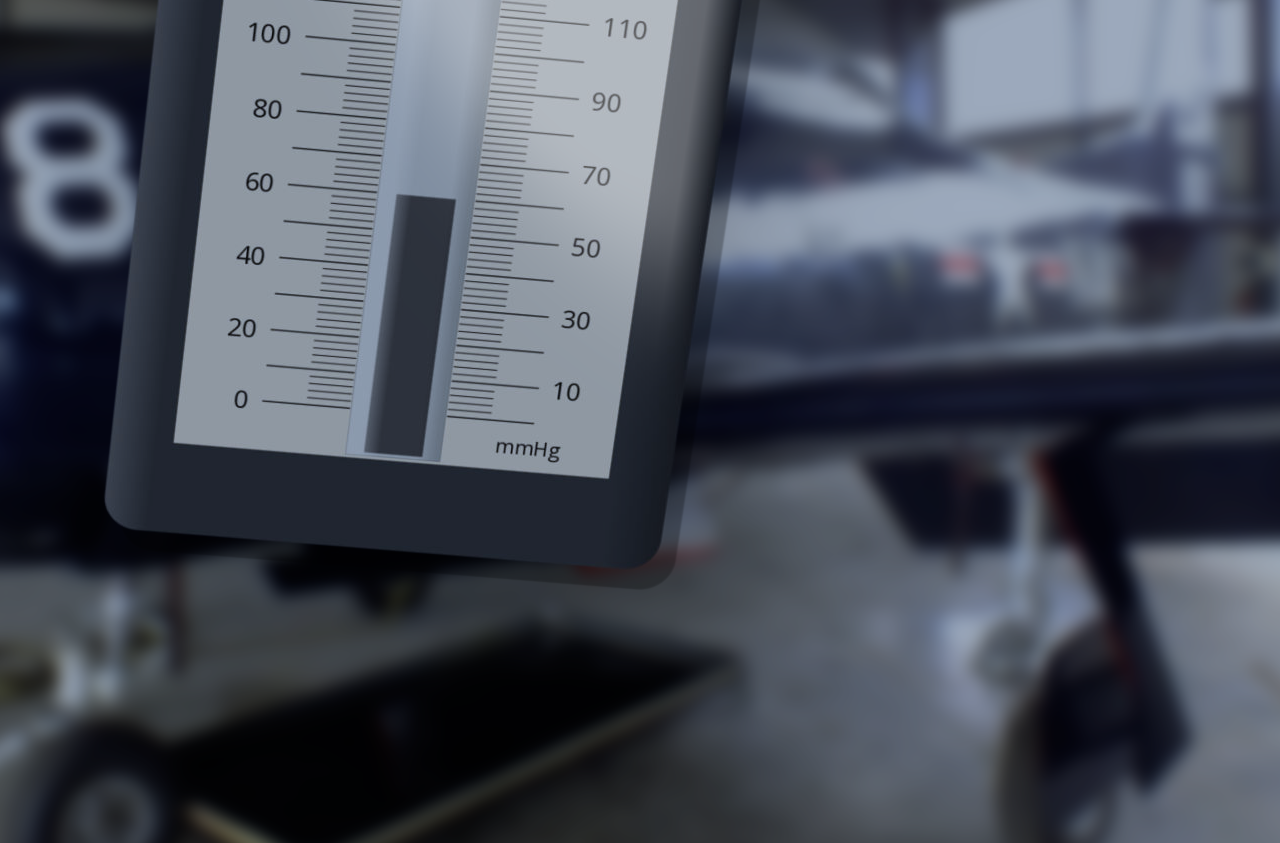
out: **60** mmHg
